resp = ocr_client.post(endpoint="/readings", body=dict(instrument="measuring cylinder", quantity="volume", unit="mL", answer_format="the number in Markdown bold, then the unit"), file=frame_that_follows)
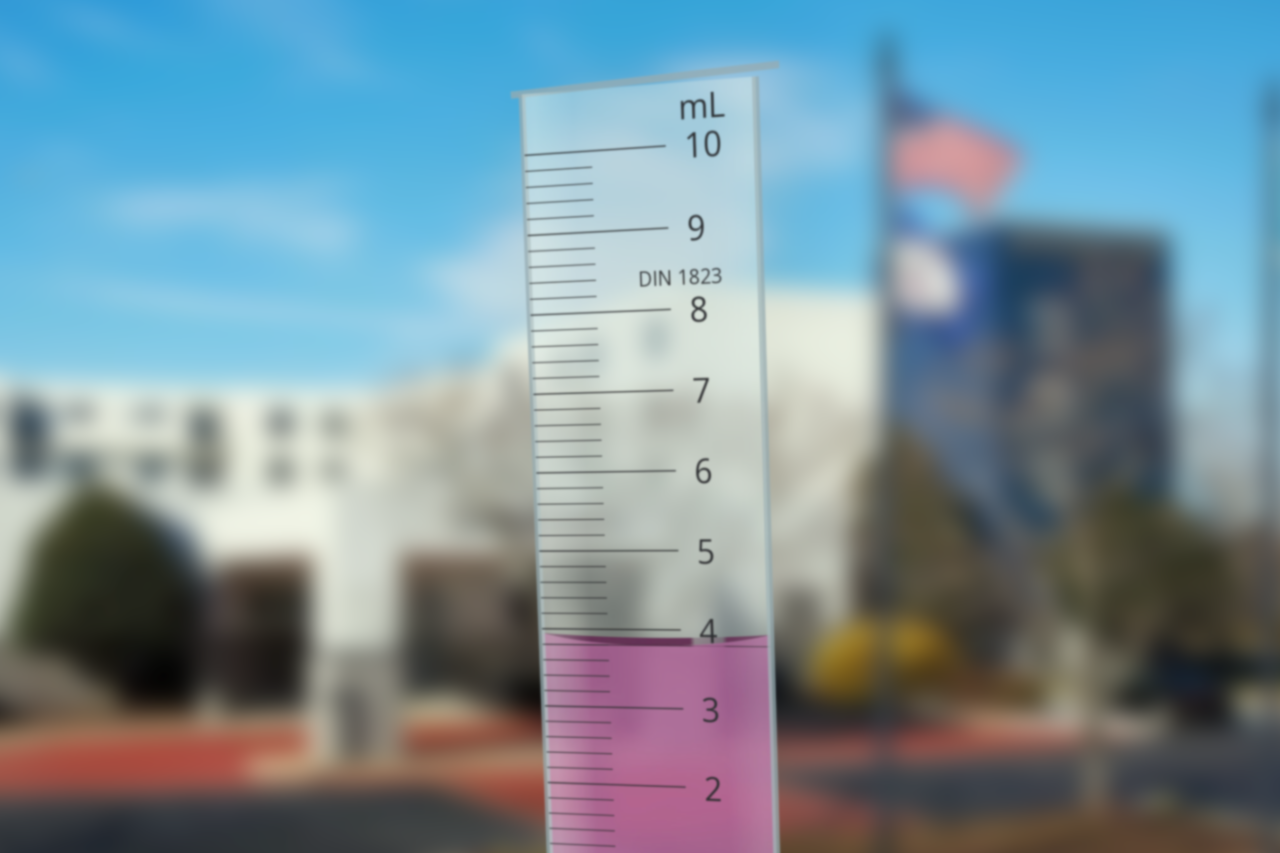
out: **3.8** mL
